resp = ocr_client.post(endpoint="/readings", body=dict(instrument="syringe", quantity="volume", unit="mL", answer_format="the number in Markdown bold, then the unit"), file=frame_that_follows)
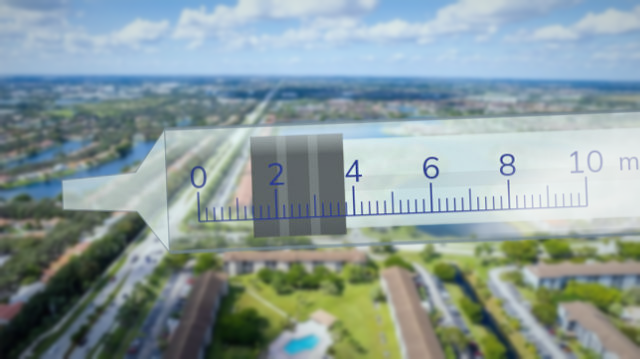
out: **1.4** mL
